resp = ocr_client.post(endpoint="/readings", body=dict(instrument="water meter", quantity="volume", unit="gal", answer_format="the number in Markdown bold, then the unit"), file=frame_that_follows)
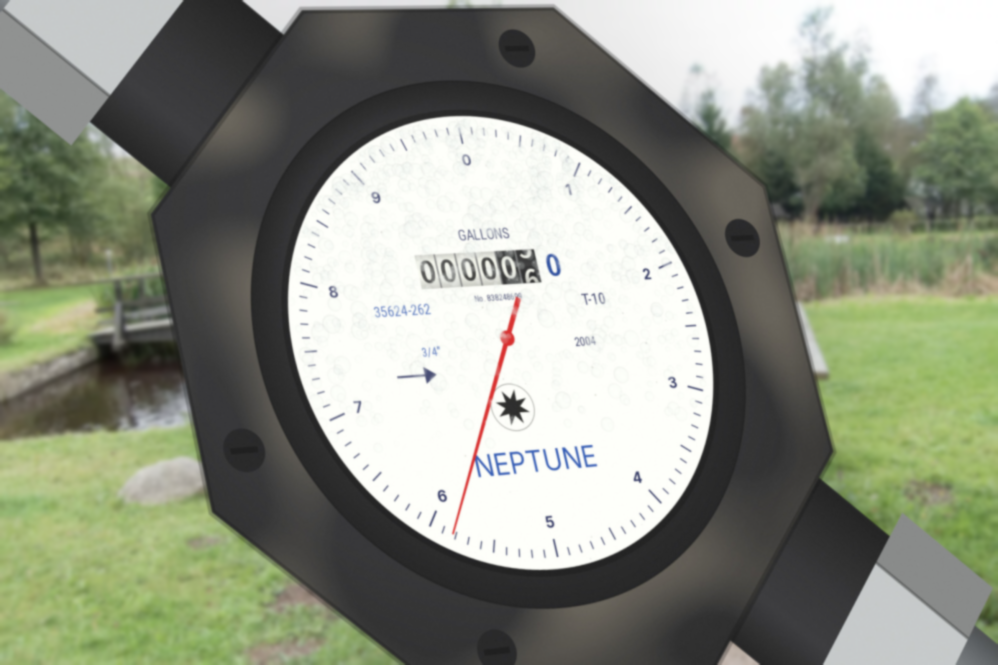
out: **55.8** gal
